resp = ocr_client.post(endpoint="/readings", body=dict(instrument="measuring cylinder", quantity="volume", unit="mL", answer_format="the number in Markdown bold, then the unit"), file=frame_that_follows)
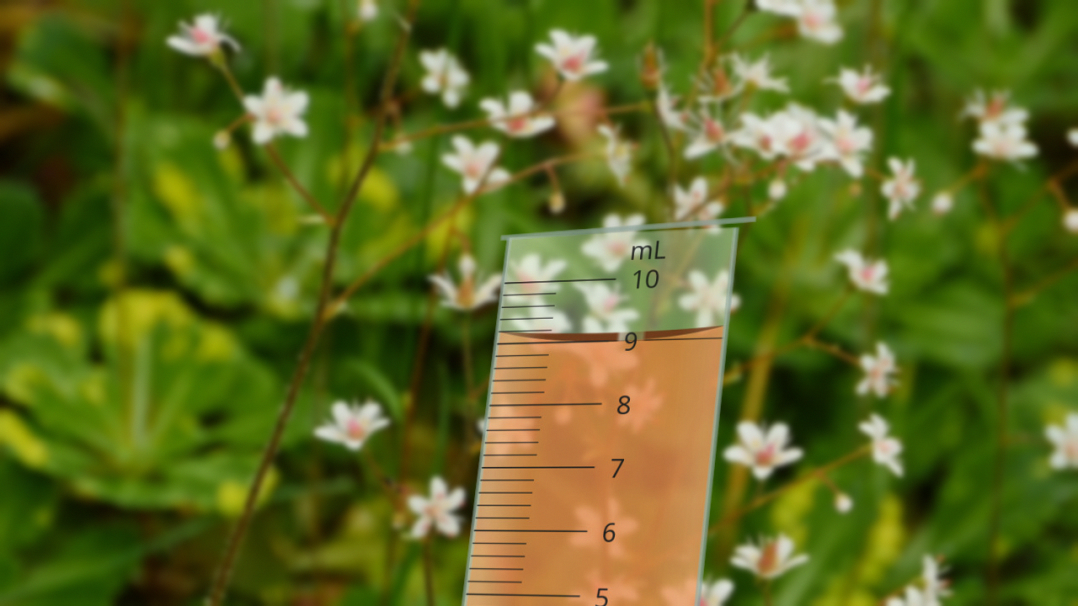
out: **9** mL
